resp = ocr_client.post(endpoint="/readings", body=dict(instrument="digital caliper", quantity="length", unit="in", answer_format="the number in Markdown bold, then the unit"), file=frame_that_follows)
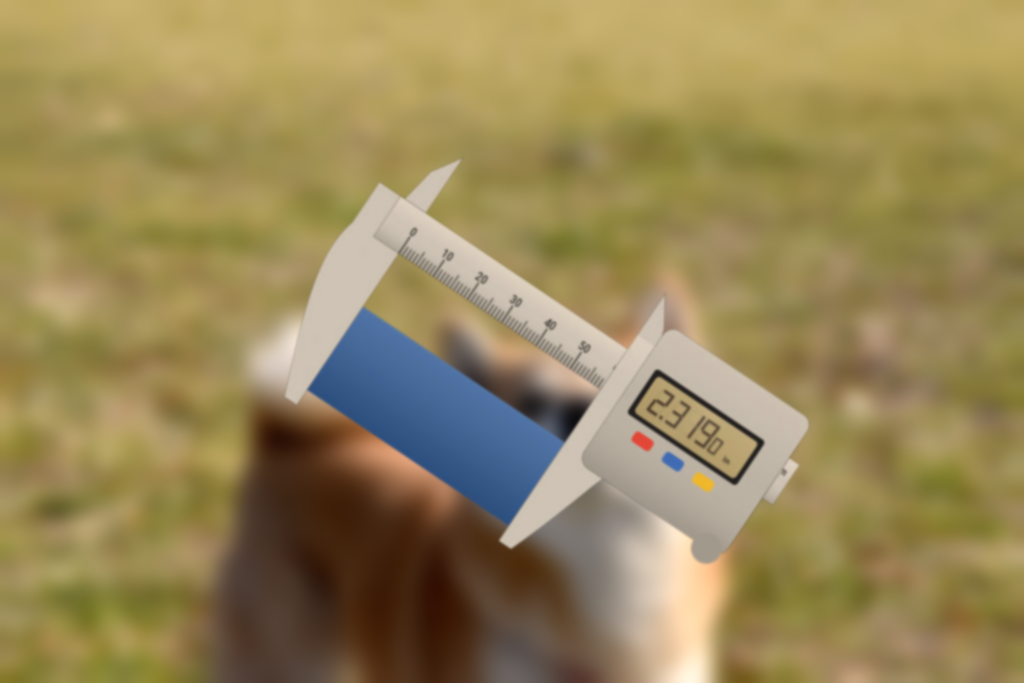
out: **2.3190** in
